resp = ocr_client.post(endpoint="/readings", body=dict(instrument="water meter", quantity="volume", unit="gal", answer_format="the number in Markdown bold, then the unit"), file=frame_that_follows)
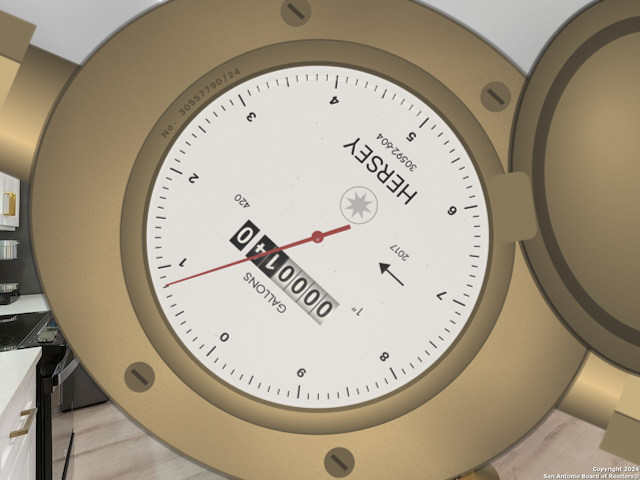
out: **140.8** gal
